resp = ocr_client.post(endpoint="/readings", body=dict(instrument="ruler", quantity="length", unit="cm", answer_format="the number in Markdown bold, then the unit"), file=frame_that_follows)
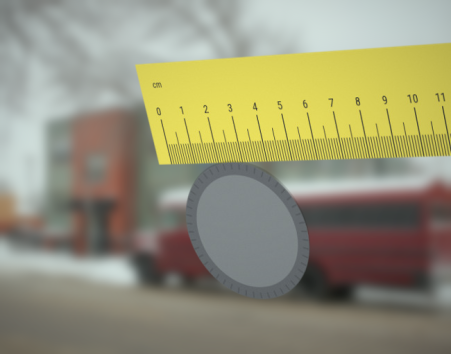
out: **5** cm
